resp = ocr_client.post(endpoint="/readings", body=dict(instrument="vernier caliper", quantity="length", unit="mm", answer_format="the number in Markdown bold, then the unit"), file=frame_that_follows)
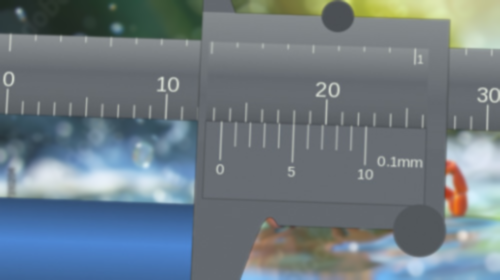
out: **13.5** mm
